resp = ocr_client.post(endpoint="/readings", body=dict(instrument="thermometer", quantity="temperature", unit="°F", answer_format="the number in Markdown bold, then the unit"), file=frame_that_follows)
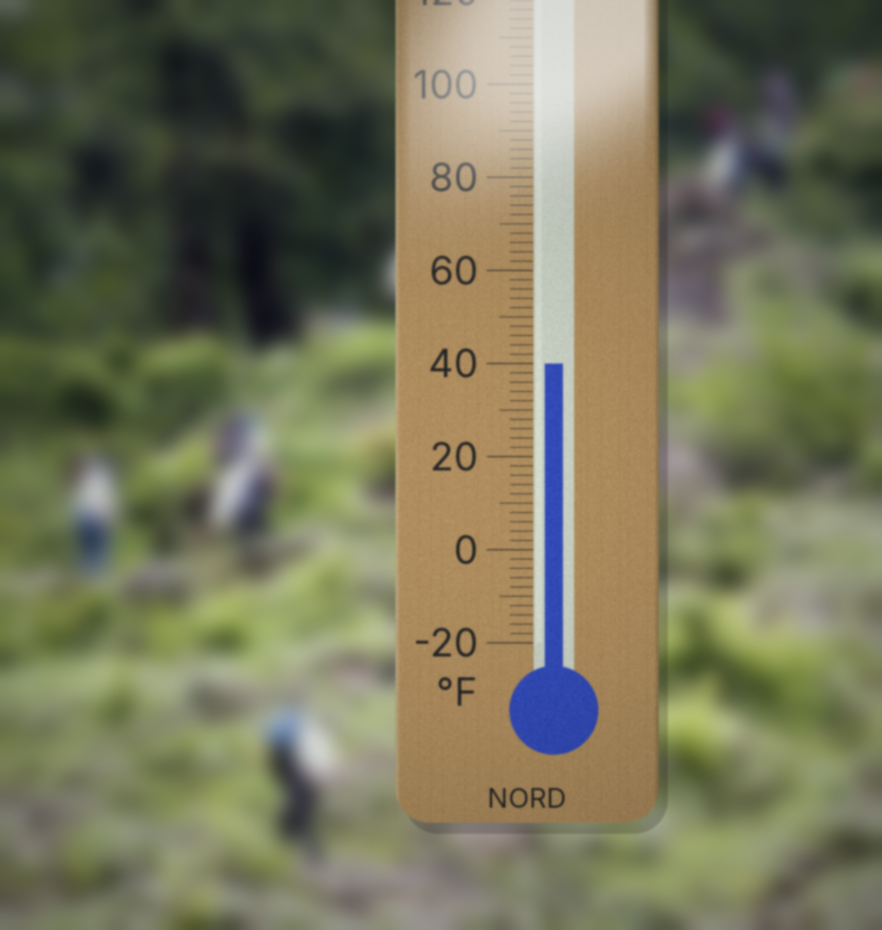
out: **40** °F
